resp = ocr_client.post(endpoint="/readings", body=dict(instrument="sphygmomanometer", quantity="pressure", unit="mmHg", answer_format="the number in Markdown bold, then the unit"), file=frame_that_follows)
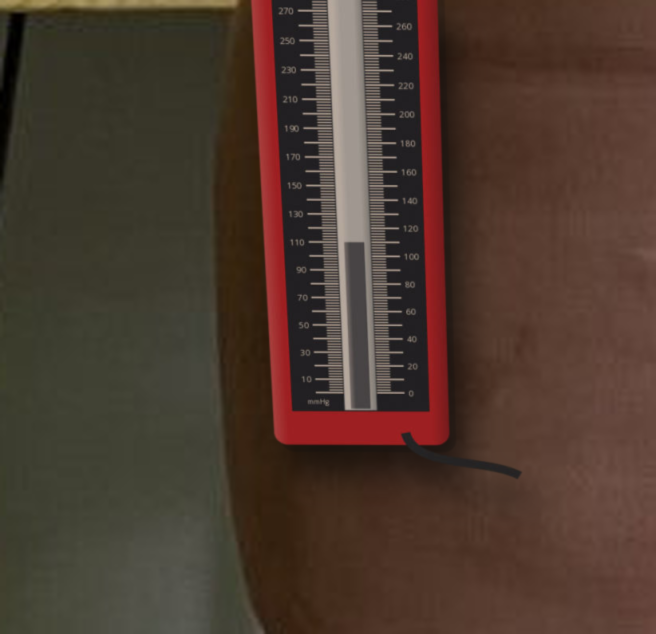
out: **110** mmHg
